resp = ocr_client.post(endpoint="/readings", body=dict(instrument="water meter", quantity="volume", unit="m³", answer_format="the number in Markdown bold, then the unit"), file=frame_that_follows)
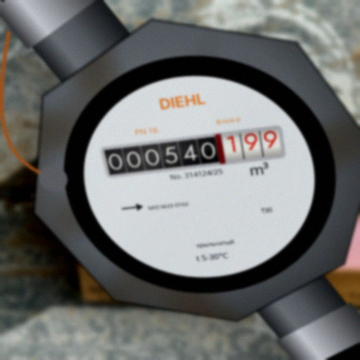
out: **540.199** m³
